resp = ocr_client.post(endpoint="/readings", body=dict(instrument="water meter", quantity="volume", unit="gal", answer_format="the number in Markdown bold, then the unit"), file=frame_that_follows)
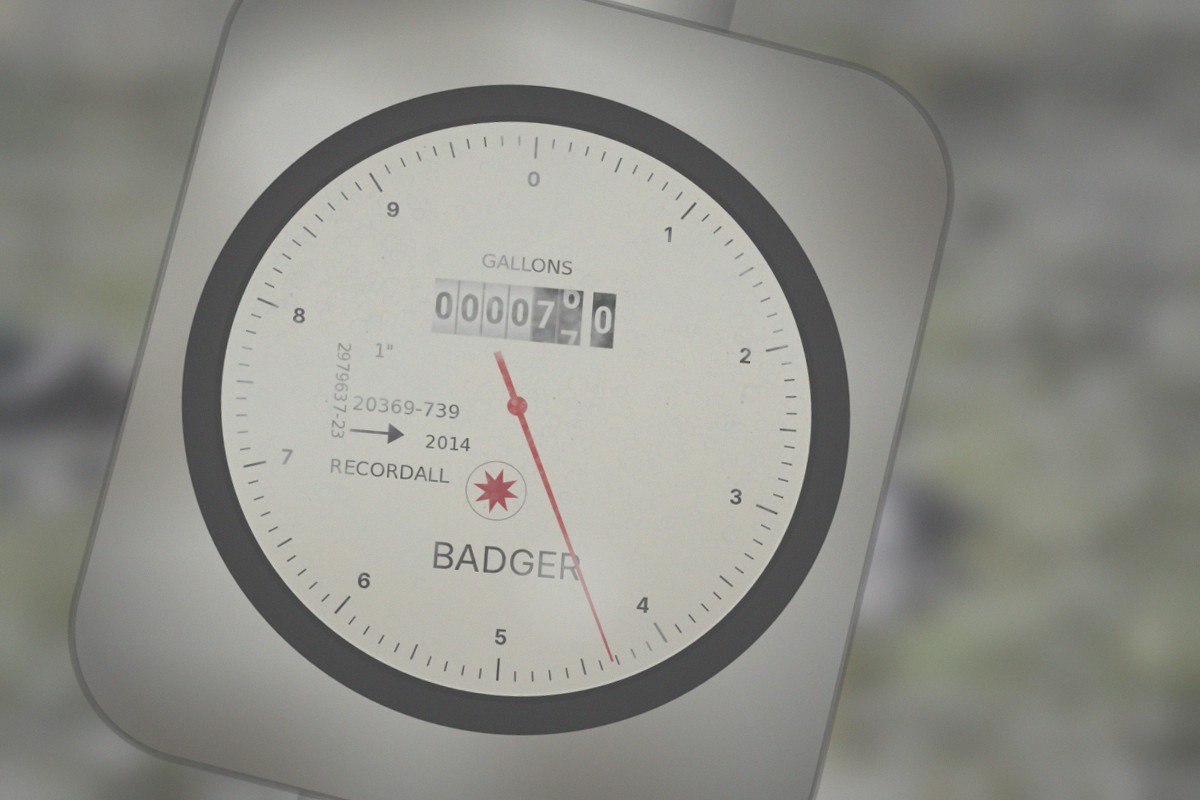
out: **764.3** gal
